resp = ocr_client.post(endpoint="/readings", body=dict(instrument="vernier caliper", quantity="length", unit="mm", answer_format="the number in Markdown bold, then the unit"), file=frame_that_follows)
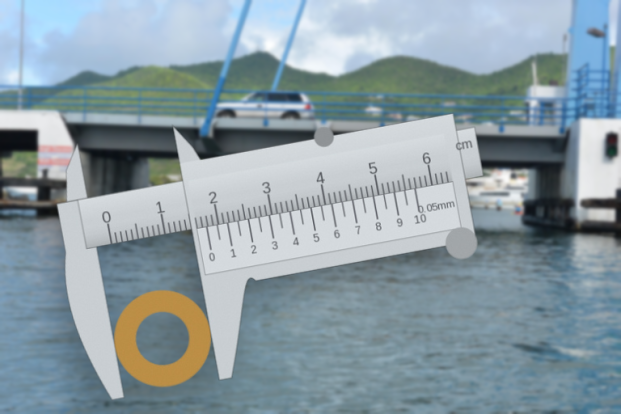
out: **17.8** mm
